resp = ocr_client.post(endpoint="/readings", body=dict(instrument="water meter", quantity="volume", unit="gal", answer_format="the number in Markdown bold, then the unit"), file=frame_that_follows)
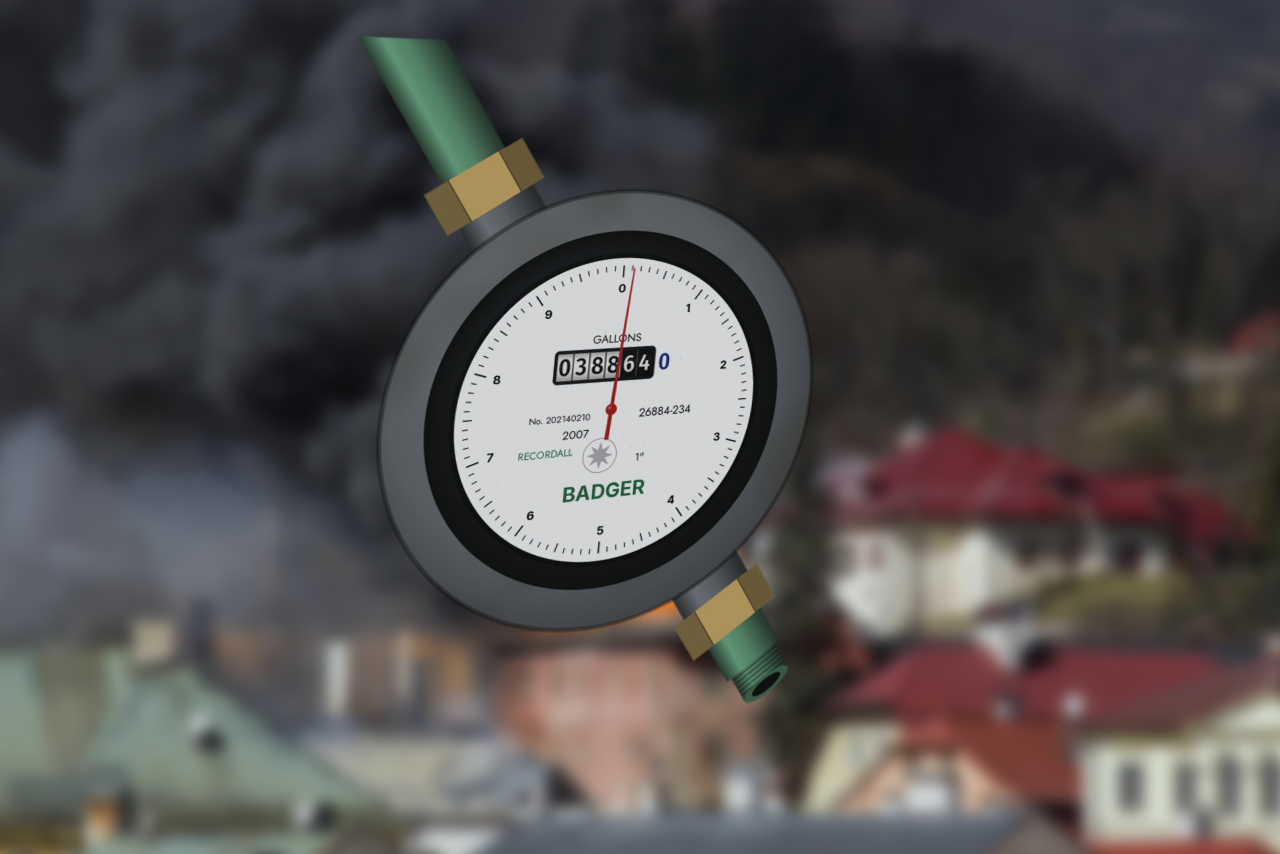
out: **388640.1** gal
